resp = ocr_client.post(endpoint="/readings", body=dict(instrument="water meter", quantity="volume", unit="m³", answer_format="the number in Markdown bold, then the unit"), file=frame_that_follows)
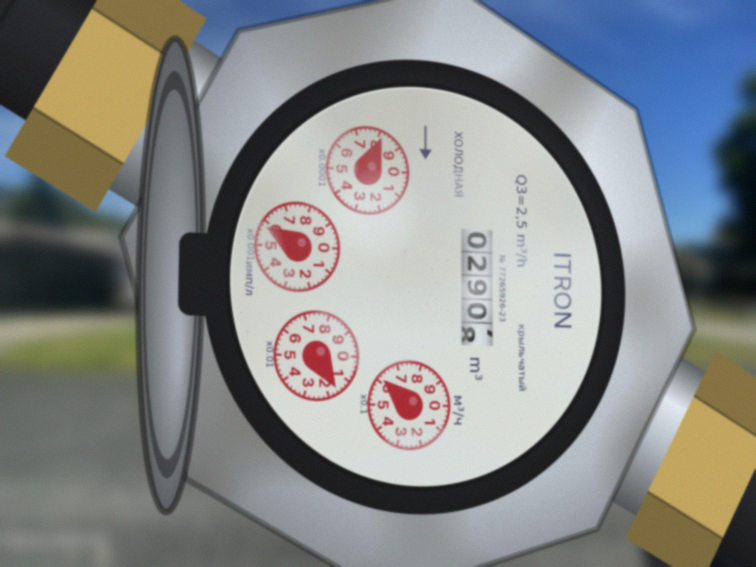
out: **2907.6158** m³
